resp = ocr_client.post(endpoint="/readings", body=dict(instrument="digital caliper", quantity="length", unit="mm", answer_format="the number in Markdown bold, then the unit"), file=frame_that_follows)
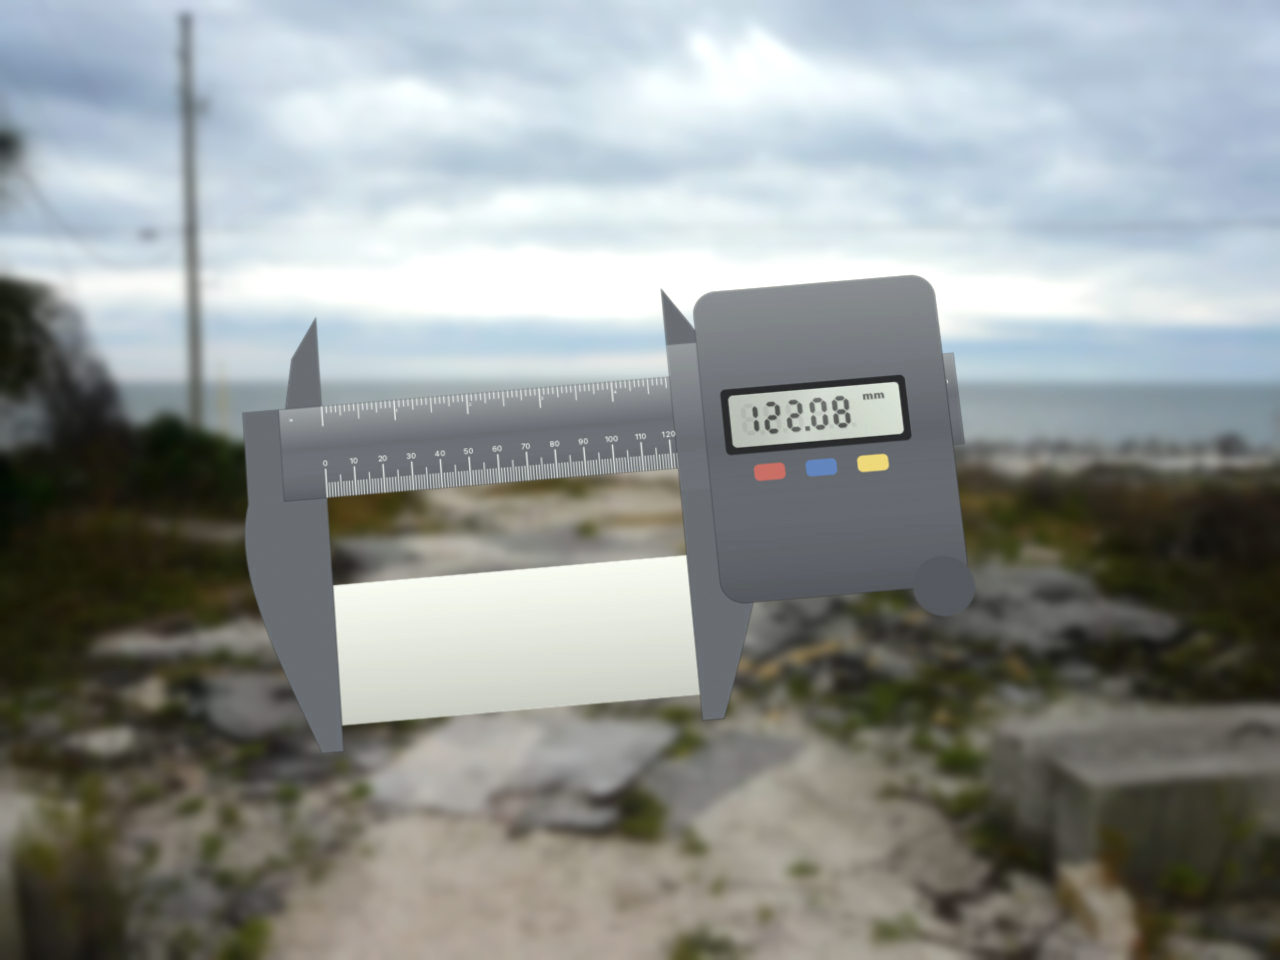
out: **122.08** mm
